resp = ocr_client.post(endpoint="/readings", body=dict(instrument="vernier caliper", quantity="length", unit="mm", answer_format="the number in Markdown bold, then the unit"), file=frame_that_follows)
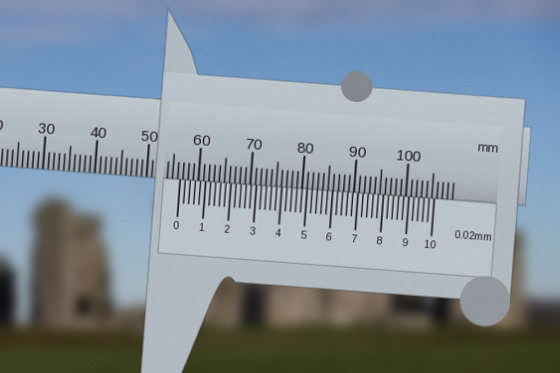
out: **56.5** mm
